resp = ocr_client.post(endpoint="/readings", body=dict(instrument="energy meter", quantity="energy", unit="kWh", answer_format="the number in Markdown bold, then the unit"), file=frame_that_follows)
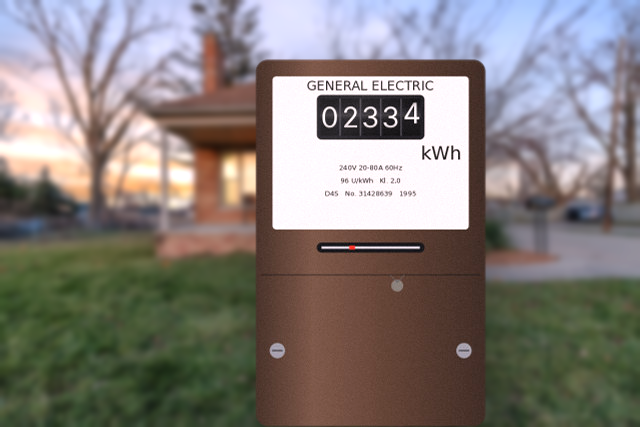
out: **2334** kWh
